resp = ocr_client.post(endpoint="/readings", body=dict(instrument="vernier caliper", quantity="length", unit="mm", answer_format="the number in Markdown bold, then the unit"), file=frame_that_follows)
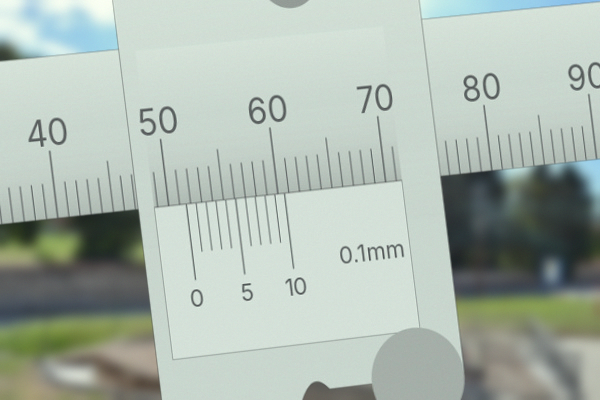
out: **51.6** mm
